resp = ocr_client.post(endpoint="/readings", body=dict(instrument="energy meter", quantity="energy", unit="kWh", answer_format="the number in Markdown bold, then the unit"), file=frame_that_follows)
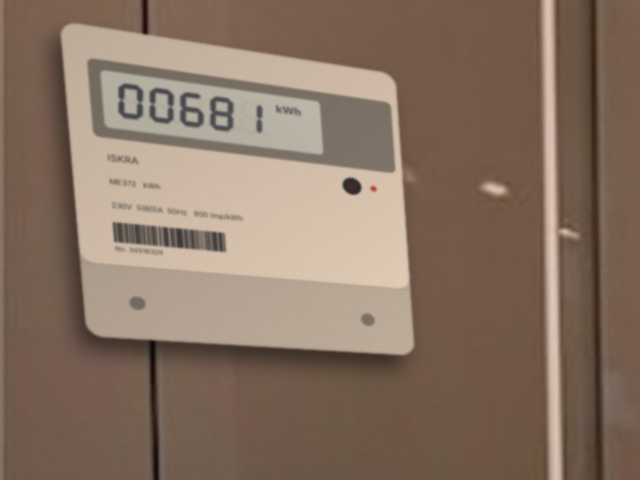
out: **681** kWh
